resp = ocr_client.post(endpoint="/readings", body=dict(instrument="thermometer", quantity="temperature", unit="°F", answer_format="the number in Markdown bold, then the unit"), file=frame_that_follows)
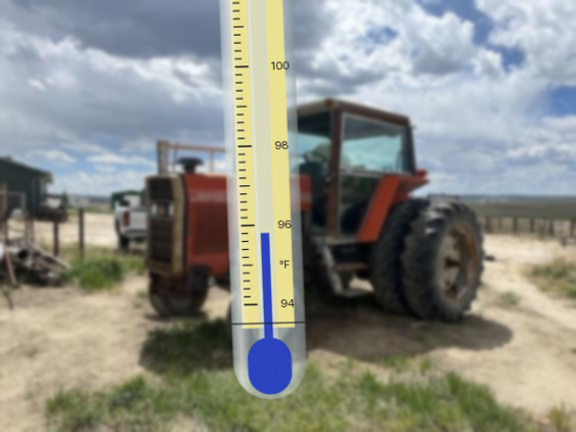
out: **95.8** °F
